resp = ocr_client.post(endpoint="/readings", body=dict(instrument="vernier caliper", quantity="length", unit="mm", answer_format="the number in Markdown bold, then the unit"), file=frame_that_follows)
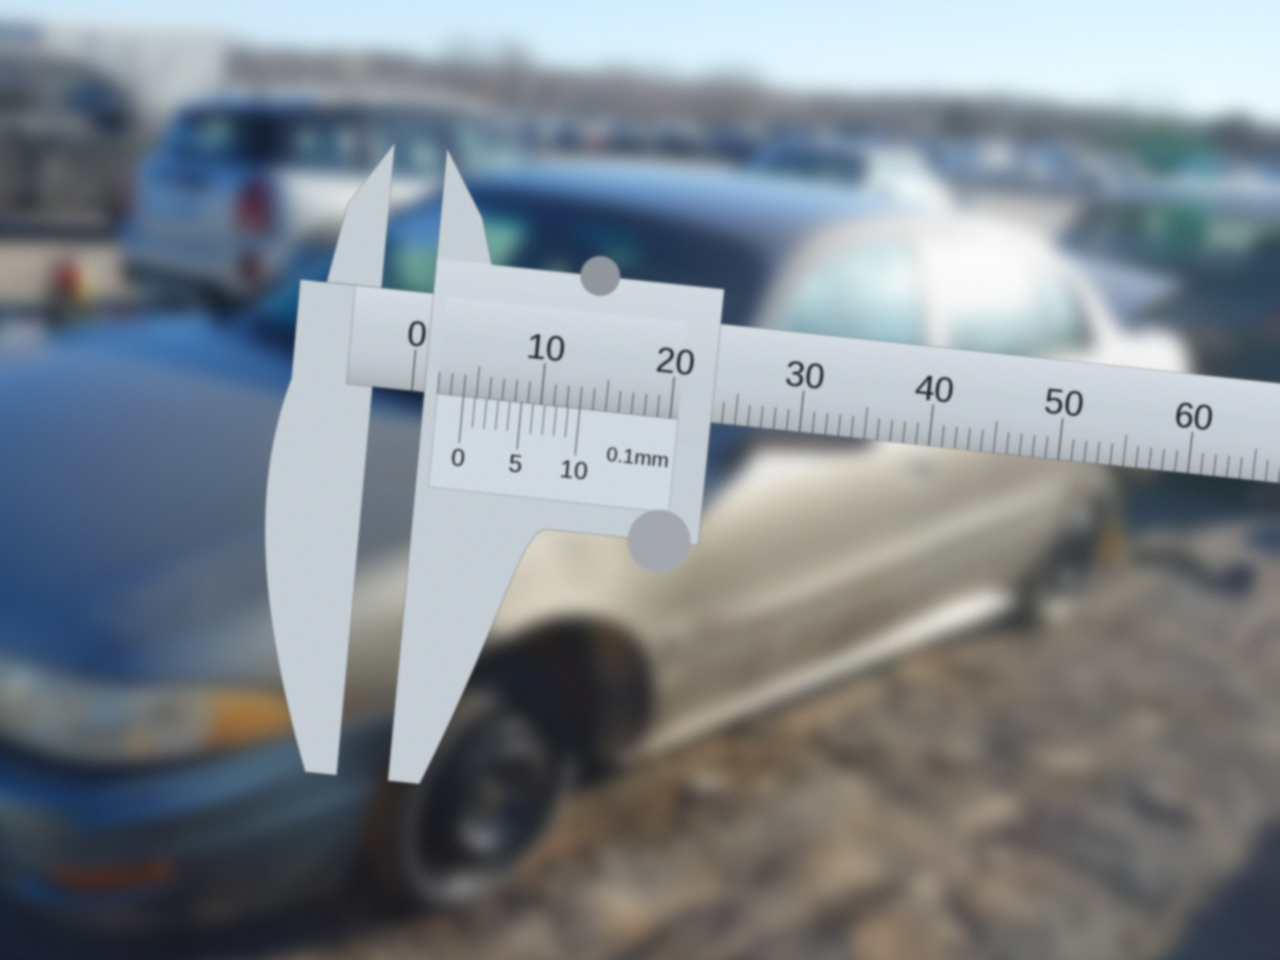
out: **4.0** mm
